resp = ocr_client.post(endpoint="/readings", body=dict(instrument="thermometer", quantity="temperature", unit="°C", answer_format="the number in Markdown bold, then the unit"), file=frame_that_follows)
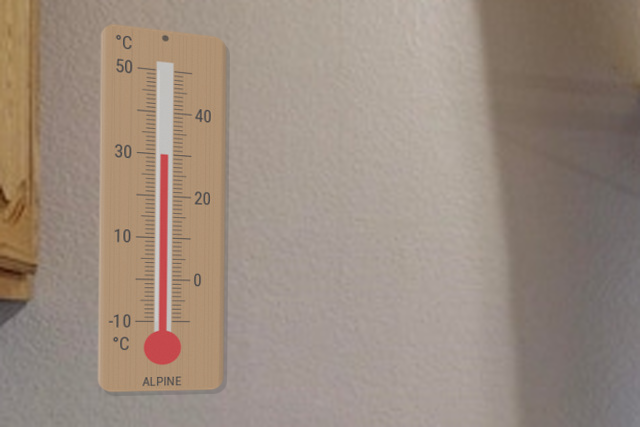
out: **30** °C
